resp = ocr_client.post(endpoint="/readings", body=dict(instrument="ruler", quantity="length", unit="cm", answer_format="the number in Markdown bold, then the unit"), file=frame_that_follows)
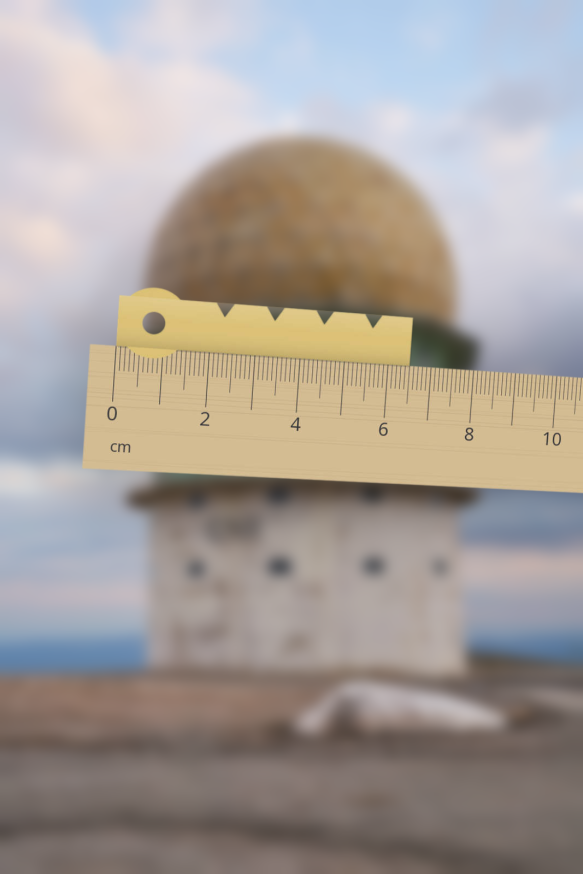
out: **6.5** cm
